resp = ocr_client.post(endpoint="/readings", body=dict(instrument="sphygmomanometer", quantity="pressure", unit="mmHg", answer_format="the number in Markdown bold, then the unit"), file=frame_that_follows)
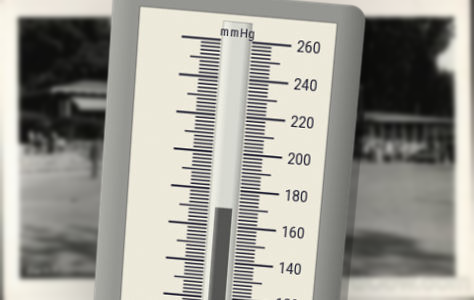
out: **170** mmHg
